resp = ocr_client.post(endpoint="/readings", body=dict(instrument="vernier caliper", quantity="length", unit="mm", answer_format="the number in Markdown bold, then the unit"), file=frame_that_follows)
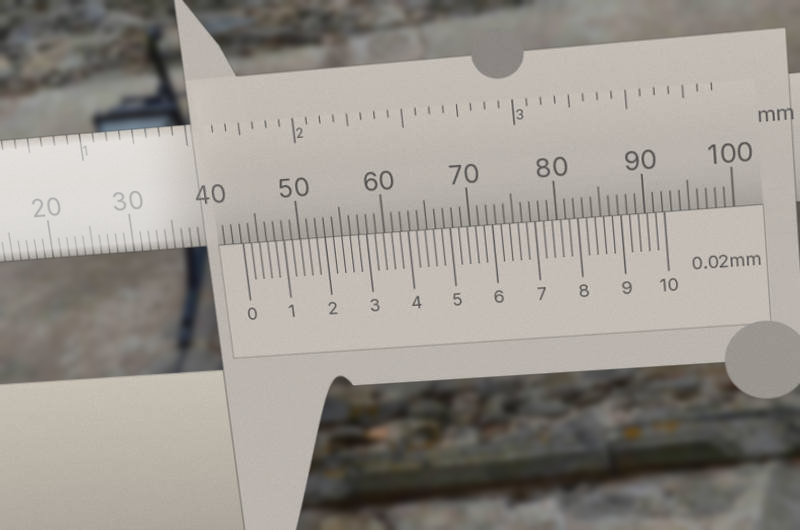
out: **43.2** mm
